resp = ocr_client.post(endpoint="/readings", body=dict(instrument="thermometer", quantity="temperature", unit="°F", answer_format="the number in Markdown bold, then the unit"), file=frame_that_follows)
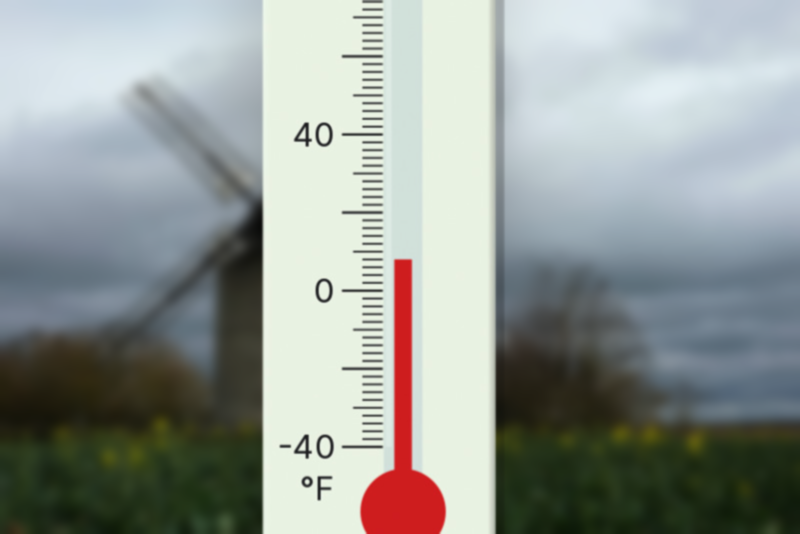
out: **8** °F
